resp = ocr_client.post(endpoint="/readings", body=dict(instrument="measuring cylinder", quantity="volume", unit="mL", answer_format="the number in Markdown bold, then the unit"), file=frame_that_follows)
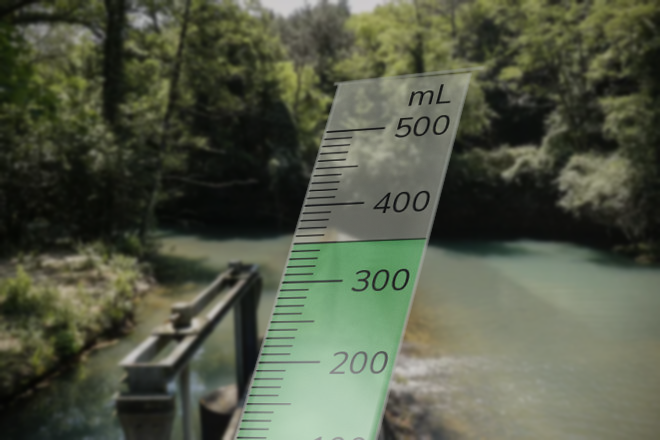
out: **350** mL
